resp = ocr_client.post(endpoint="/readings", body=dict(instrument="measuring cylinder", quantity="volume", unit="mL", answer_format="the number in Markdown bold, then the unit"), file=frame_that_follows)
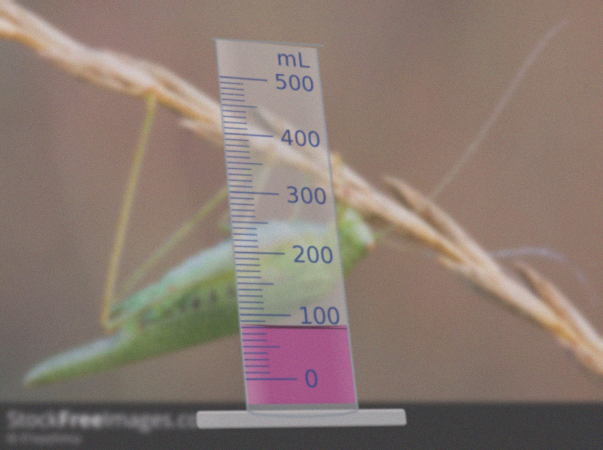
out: **80** mL
